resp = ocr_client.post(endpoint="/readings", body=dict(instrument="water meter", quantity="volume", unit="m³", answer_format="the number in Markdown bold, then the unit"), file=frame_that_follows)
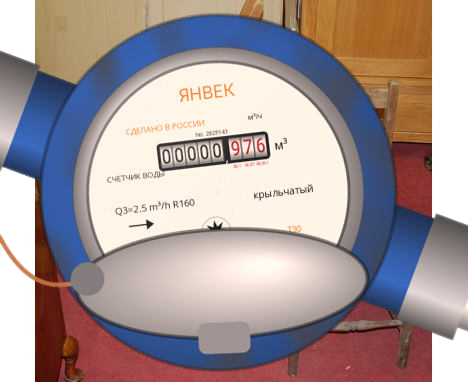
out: **0.976** m³
